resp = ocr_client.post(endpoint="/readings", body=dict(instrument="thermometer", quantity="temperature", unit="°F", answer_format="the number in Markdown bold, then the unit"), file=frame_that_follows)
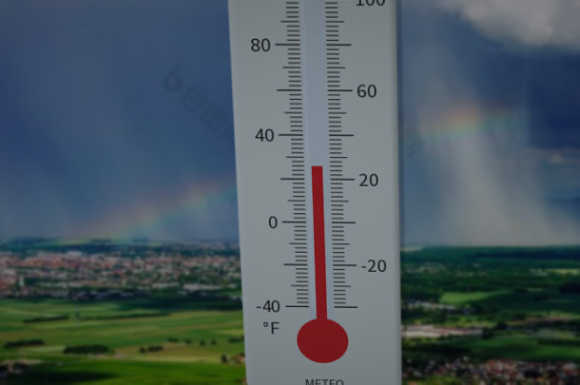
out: **26** °F
